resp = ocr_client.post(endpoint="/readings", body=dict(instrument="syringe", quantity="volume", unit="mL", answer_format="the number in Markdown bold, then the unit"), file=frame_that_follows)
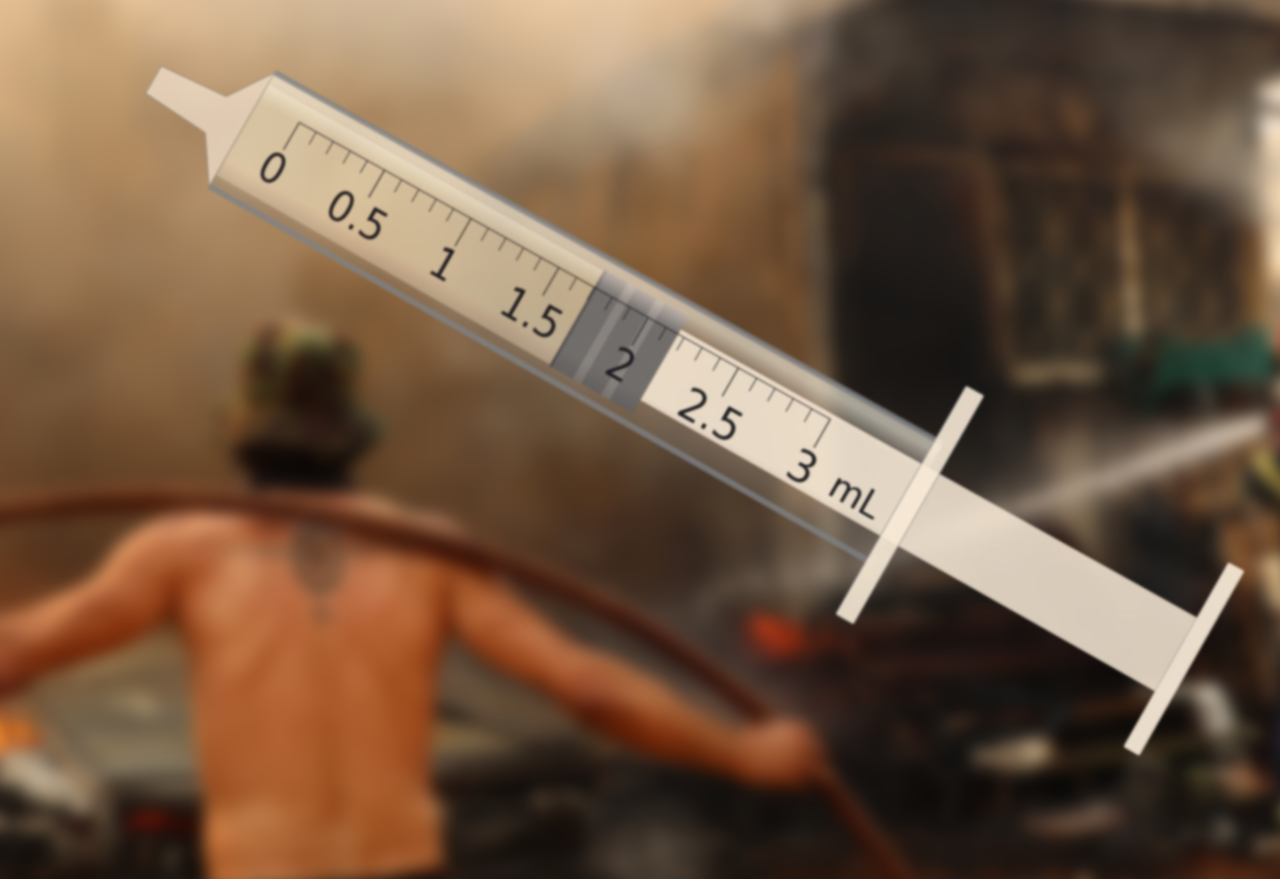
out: **1.7** mL
